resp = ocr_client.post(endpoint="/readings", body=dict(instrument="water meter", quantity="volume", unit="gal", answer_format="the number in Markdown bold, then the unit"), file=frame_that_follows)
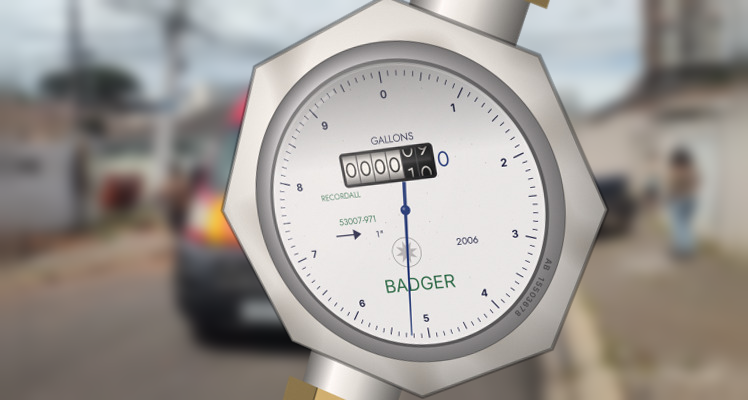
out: **95.2** gal
